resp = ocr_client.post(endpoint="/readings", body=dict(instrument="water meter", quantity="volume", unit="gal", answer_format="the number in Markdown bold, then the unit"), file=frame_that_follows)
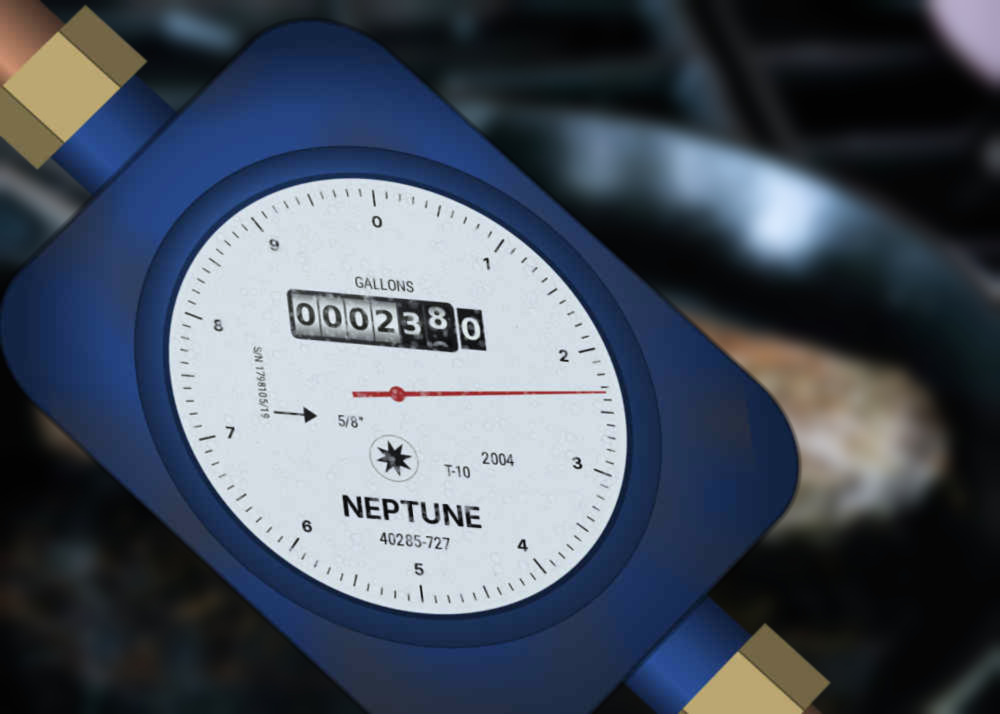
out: **2382.3** gal
